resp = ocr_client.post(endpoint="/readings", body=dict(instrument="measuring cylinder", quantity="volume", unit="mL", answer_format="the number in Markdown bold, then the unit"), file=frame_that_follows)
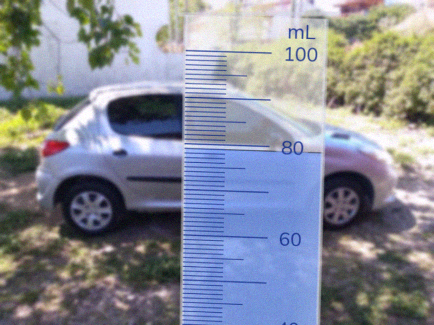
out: **79** mL
